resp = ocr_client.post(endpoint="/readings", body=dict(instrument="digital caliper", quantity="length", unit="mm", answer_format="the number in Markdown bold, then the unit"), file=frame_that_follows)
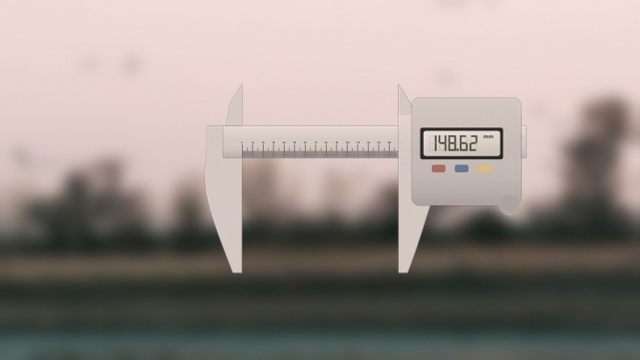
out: **148.62** mm
